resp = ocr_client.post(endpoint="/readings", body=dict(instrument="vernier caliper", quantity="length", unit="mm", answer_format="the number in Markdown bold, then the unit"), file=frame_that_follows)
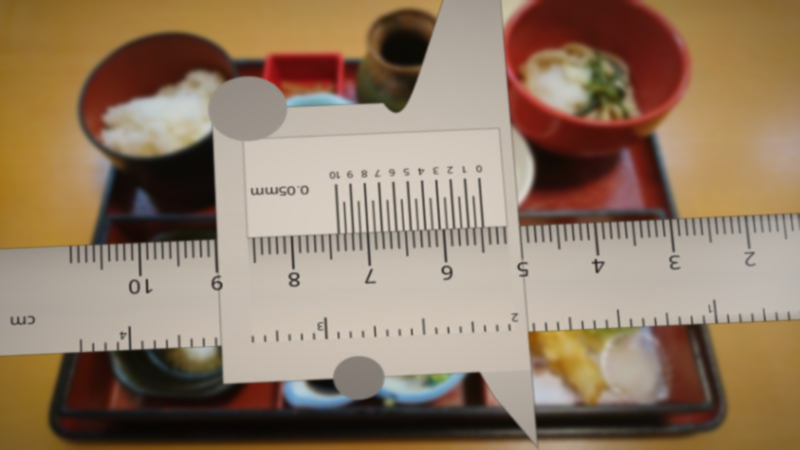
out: **54.8** mm
